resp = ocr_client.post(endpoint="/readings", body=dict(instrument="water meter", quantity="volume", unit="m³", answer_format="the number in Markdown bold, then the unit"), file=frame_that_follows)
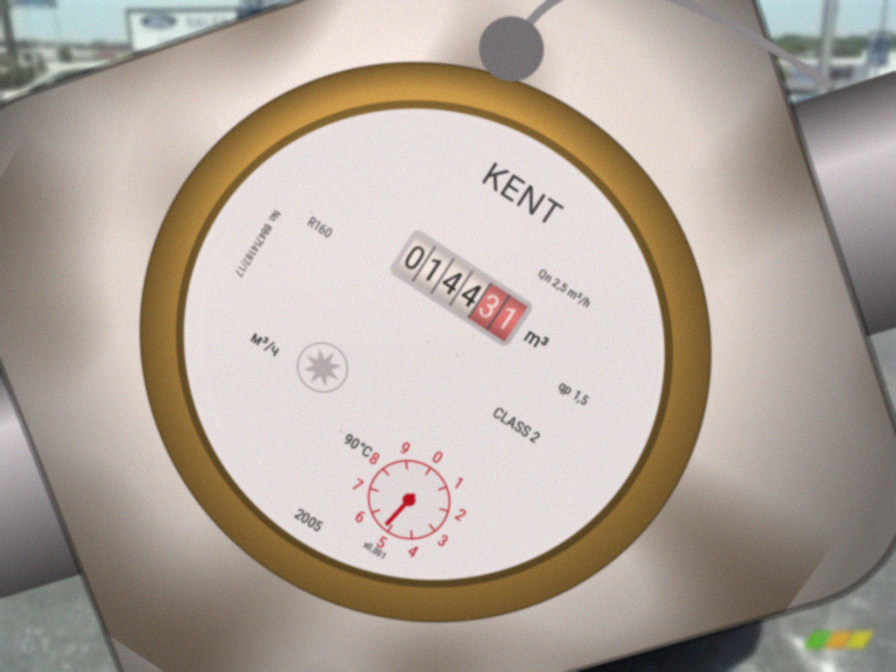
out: **144.315** m³
